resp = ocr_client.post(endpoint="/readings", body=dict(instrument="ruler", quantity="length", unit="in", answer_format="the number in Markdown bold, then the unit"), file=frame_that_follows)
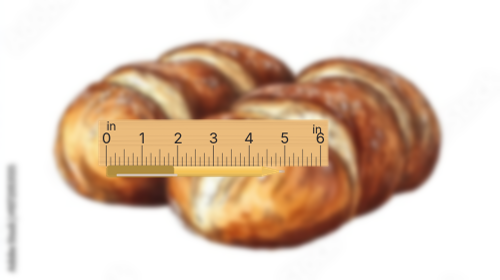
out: **5** in
